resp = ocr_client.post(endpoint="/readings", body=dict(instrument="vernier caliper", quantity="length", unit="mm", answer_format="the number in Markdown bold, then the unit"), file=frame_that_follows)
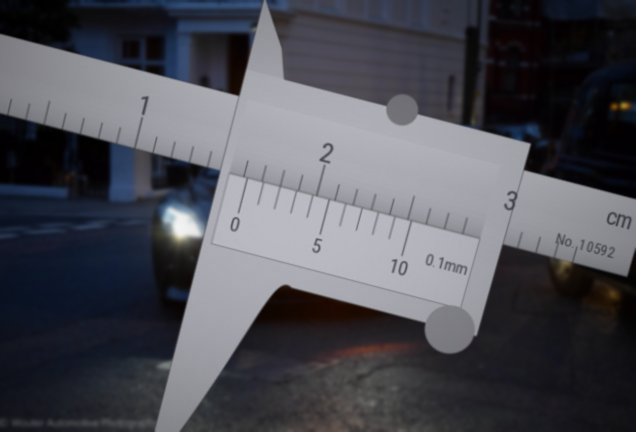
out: **16.2** mm
